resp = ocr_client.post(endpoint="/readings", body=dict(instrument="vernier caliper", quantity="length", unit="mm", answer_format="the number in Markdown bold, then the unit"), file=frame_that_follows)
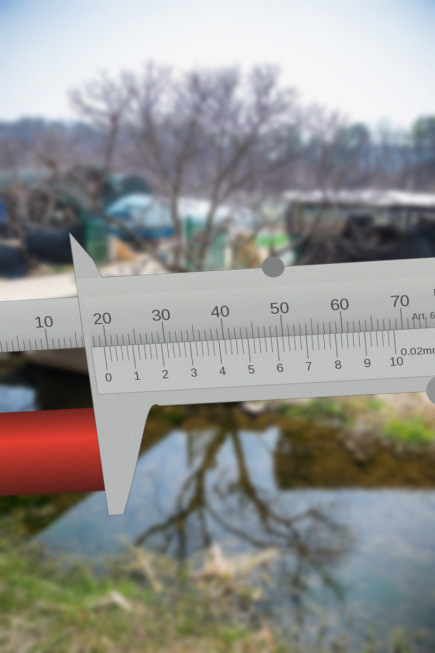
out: **19.6** mm
